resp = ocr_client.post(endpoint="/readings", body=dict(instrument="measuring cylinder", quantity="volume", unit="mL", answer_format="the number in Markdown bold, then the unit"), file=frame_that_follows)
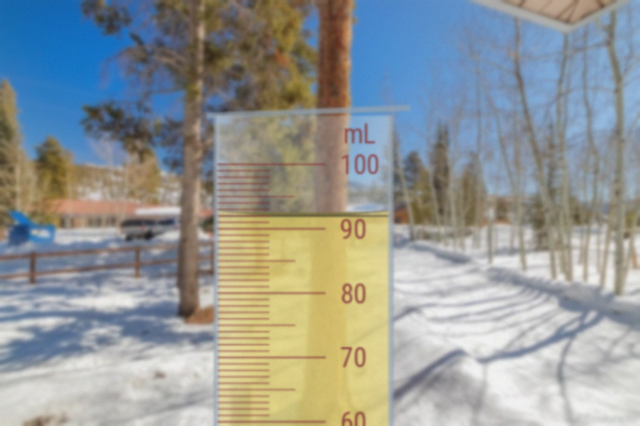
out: **92** mL
